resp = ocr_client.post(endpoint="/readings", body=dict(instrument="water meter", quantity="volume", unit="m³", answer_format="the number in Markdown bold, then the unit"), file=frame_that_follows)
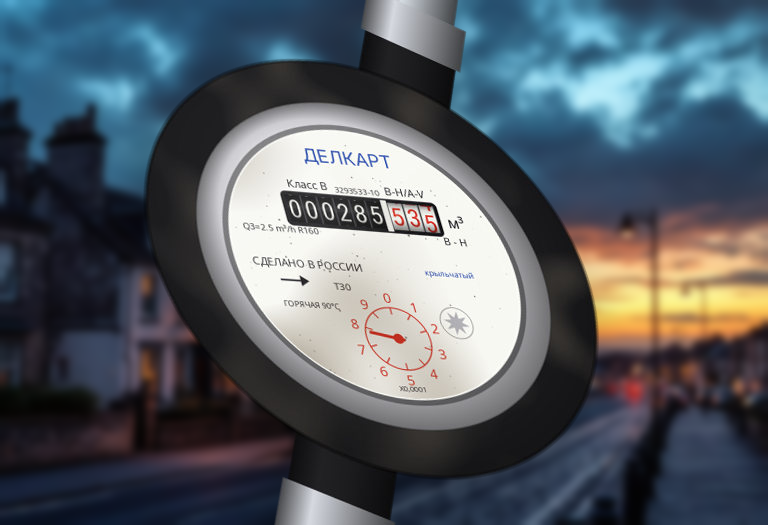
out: **285.5347** m³
